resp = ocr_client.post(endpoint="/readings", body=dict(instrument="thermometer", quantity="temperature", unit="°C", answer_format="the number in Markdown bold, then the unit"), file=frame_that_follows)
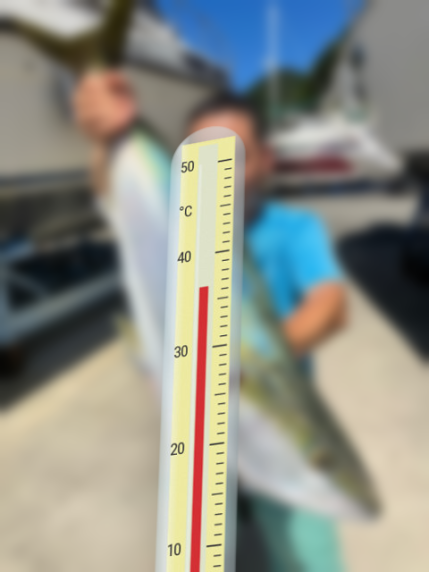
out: **36.5** °C
